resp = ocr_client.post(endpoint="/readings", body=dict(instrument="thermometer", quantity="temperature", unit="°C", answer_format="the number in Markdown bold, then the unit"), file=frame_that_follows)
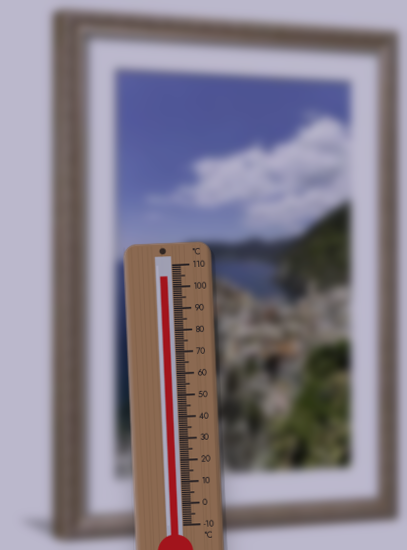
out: **105** °C
